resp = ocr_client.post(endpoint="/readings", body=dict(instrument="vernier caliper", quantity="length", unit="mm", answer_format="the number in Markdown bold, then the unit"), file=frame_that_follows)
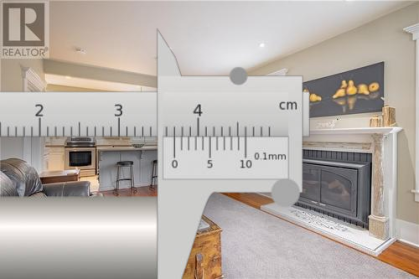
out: **37.0** mm
